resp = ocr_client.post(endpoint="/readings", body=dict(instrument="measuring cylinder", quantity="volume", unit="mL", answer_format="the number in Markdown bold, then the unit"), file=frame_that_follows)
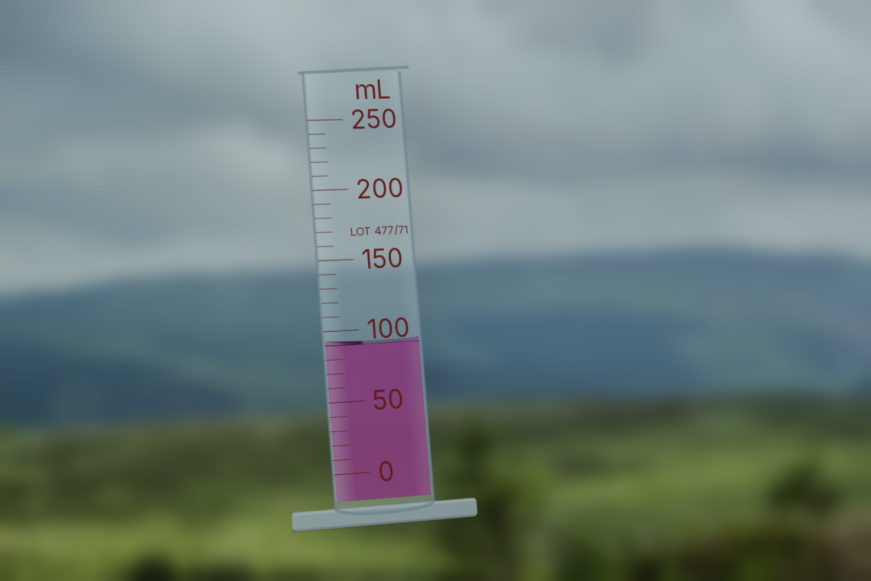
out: **90** mL
